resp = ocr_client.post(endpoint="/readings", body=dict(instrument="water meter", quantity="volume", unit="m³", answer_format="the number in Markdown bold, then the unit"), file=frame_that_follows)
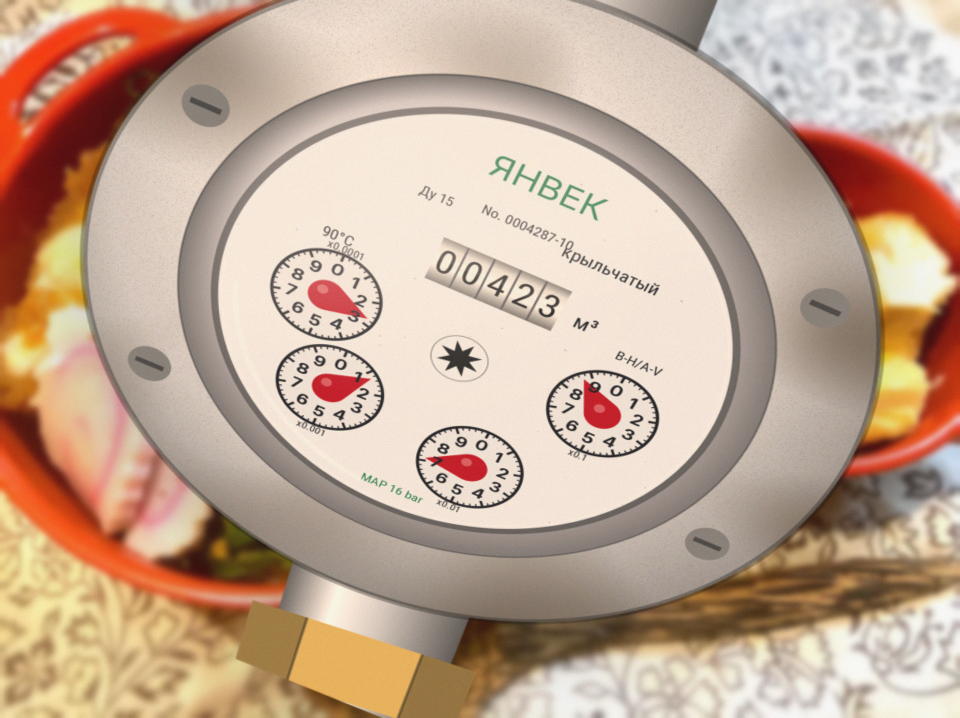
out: **423.8712** m³
